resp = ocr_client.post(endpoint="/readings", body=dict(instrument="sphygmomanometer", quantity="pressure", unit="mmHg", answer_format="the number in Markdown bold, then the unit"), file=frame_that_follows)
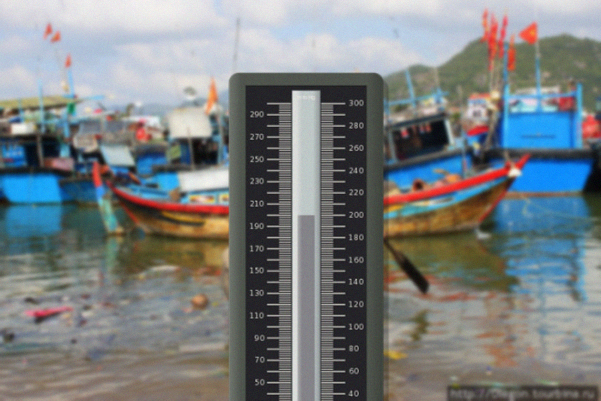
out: **200** mmHg
